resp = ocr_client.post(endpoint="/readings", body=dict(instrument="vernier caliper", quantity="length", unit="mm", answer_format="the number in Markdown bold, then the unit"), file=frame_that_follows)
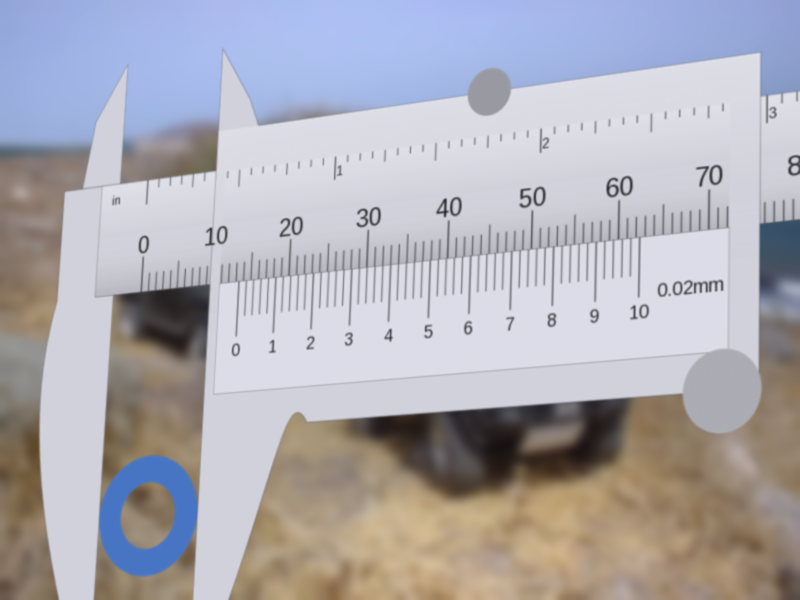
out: **13.4** mm
